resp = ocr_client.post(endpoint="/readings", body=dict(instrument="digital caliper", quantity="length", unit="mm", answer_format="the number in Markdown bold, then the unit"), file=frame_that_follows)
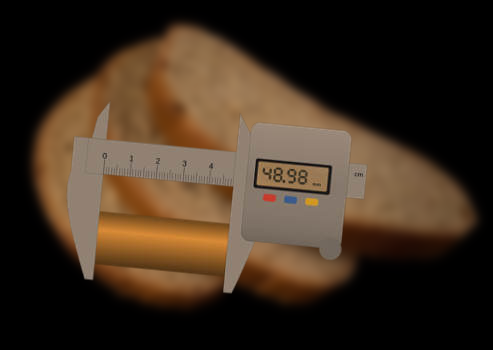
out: **48.98** mm
